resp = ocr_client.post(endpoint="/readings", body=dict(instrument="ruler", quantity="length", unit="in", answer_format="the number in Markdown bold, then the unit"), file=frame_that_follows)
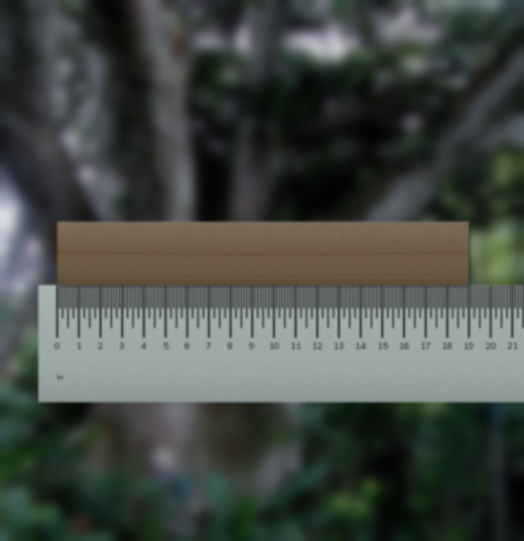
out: **19** in
